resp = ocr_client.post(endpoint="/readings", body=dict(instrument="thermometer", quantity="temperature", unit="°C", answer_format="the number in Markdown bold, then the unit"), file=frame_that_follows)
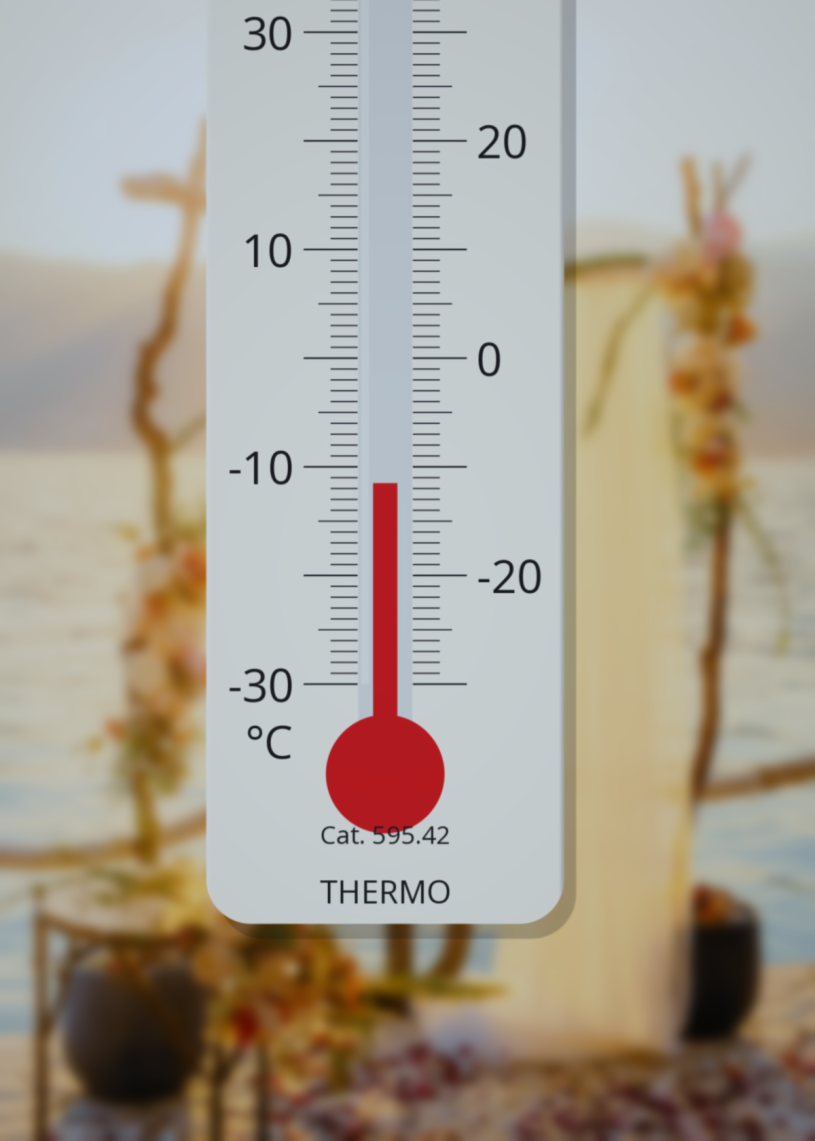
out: **-11.5** °C
